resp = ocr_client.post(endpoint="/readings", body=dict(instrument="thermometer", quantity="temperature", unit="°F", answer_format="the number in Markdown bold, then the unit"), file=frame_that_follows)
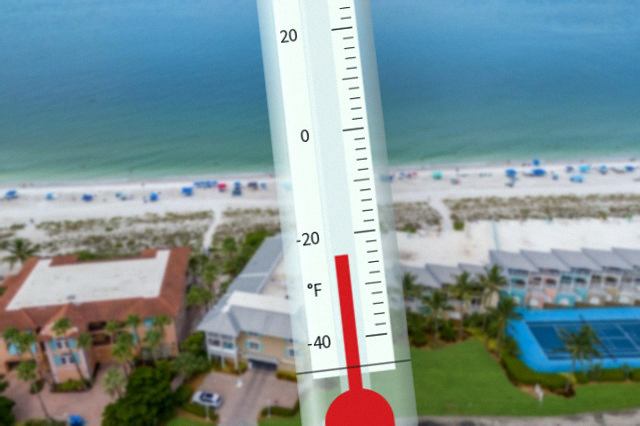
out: **-24** °F
